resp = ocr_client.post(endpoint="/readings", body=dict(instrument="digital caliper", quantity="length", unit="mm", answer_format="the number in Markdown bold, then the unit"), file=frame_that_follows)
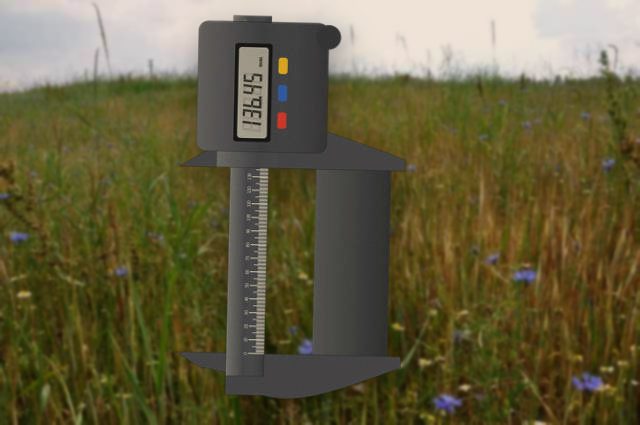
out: **136.45** mm
